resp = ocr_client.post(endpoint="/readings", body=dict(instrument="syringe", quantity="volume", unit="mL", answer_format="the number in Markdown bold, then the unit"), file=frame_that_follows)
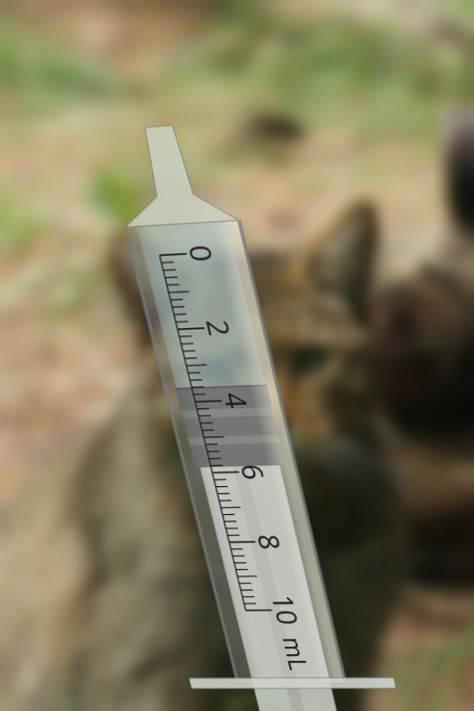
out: **3.6** mL
